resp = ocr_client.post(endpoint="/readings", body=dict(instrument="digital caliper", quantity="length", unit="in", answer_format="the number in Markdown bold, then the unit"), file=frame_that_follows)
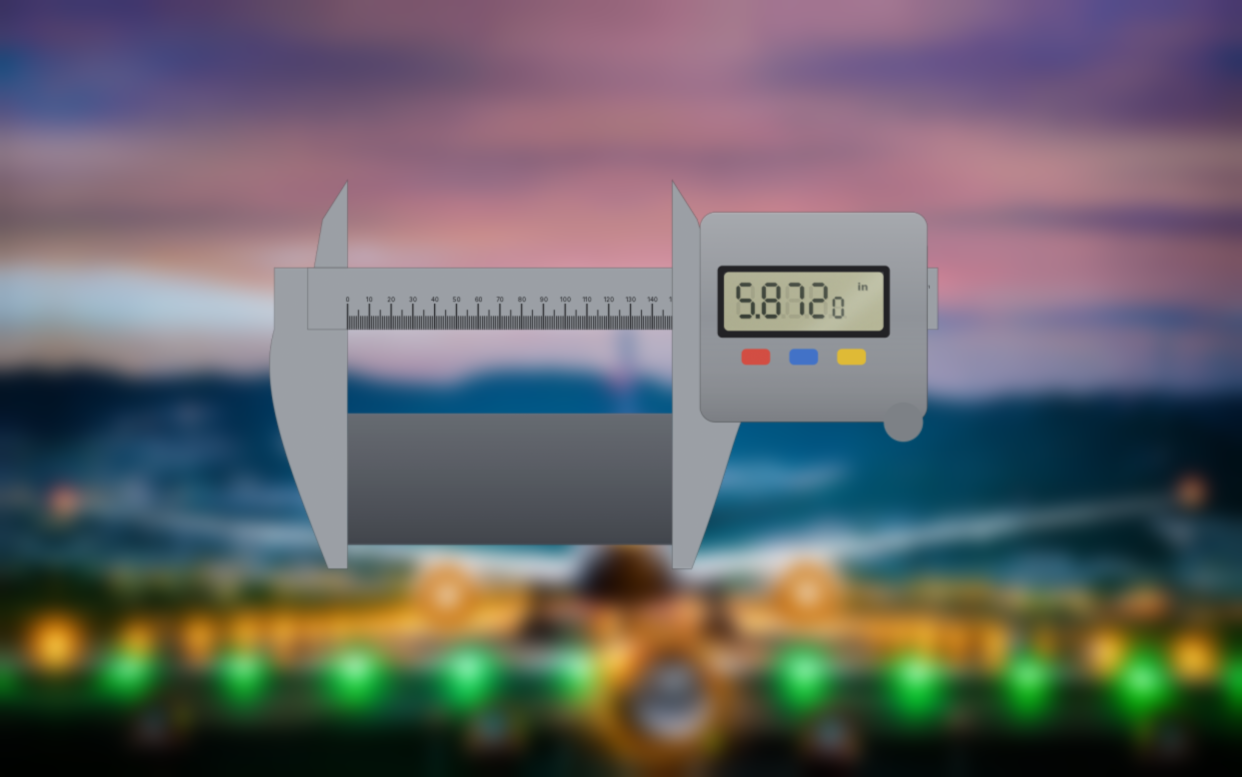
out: **5.8720** in
